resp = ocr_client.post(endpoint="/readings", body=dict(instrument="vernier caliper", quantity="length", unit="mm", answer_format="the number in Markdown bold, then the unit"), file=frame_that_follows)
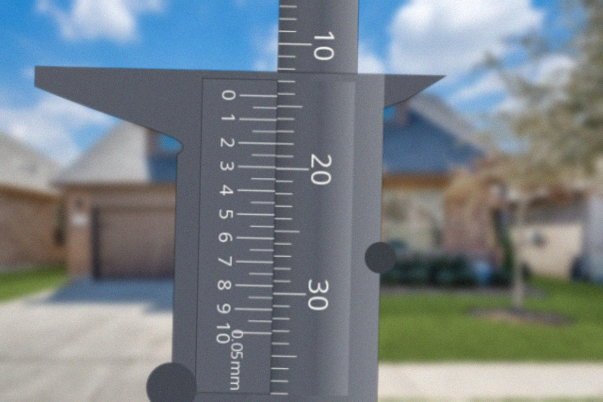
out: **14.2** mm
